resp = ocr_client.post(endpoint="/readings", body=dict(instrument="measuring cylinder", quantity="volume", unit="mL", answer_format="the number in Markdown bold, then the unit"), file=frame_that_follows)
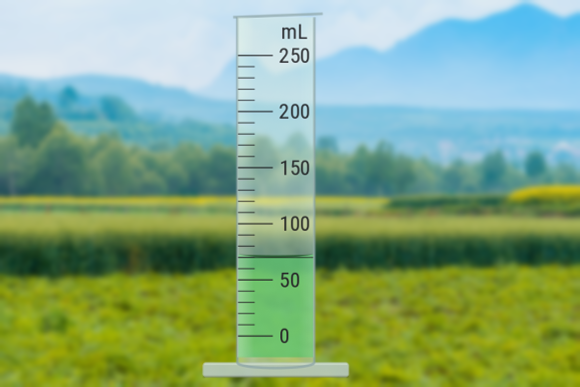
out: **70** mL
